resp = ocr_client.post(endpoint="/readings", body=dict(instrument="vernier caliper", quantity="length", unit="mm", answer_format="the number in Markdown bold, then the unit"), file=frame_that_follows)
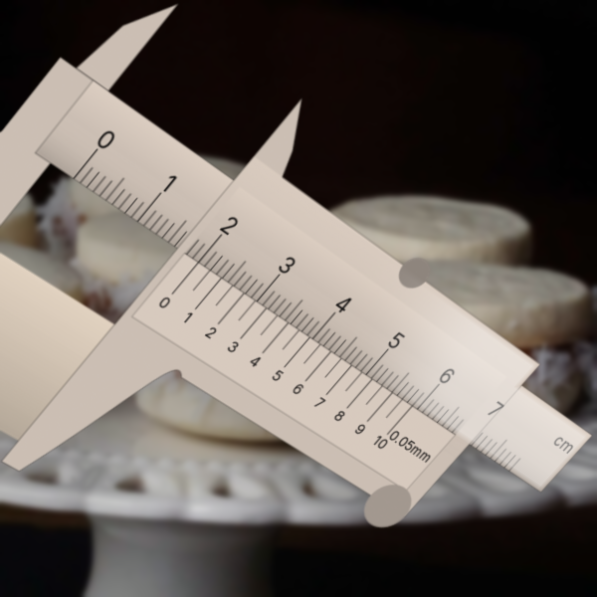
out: **20.0** mm
